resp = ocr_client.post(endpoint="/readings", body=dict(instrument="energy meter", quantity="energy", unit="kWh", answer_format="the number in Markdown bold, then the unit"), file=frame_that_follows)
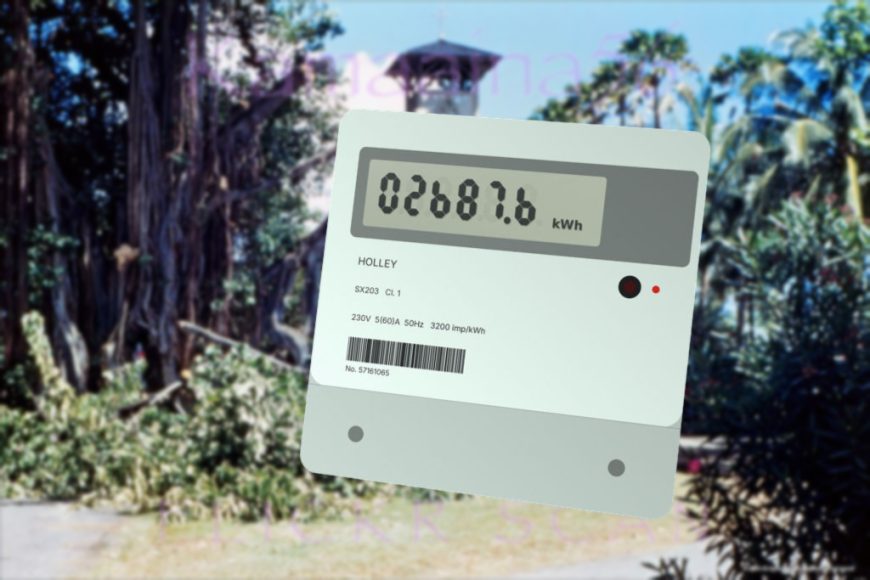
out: **2687.6** kWh
